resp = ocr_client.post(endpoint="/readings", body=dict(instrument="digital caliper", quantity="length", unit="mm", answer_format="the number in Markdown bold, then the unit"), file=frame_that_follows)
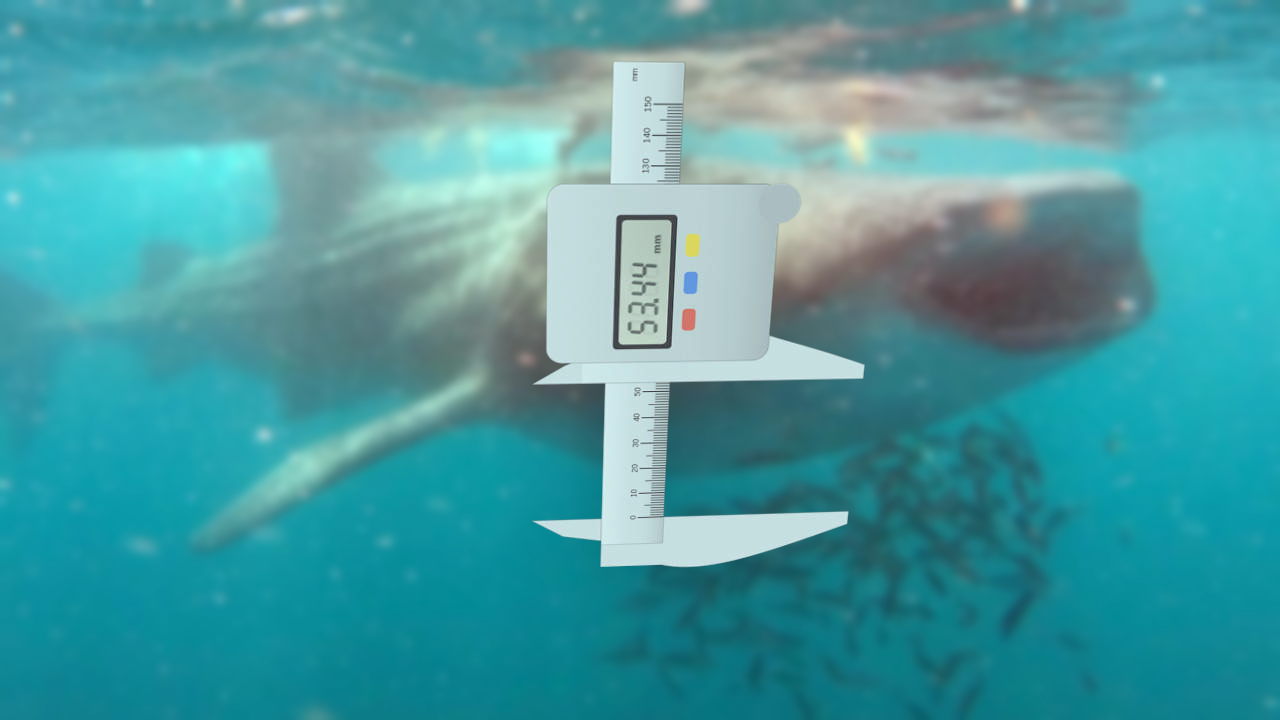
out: **53.44** mm
